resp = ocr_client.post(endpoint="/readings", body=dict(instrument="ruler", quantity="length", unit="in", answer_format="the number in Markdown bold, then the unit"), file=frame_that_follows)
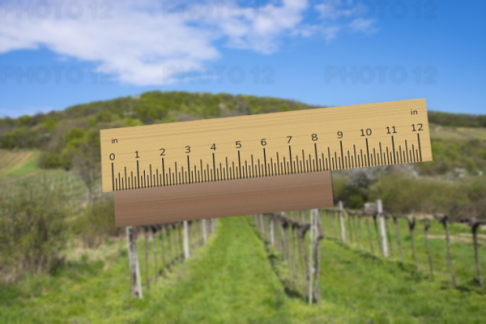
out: **8.5** in
